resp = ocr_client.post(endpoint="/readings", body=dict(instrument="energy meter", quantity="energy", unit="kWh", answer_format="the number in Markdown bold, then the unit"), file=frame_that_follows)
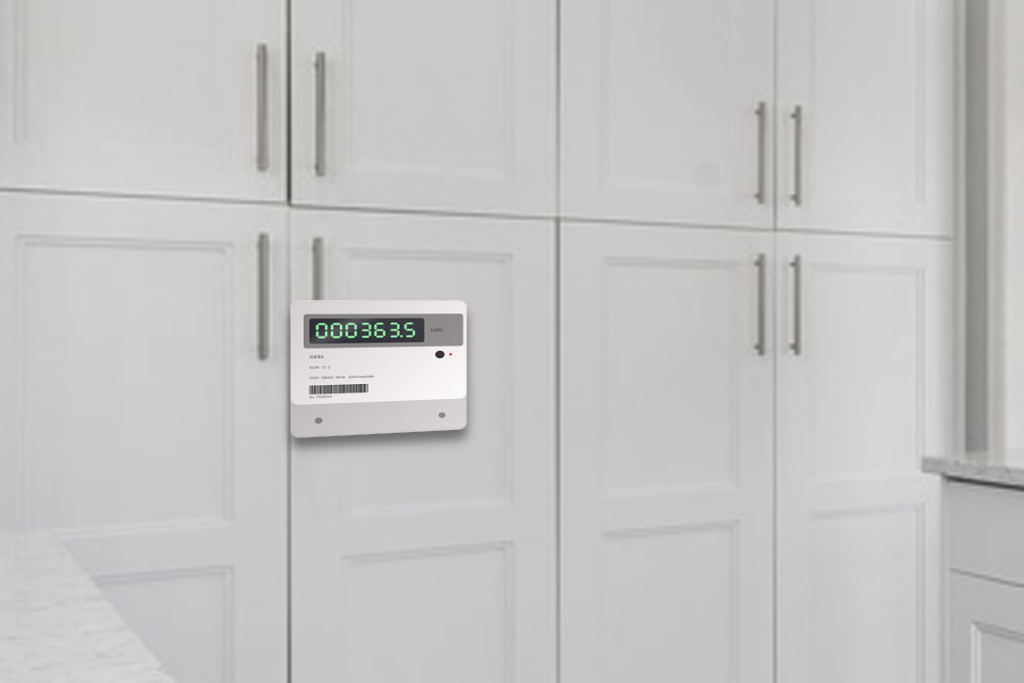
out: **363.5** kWh
